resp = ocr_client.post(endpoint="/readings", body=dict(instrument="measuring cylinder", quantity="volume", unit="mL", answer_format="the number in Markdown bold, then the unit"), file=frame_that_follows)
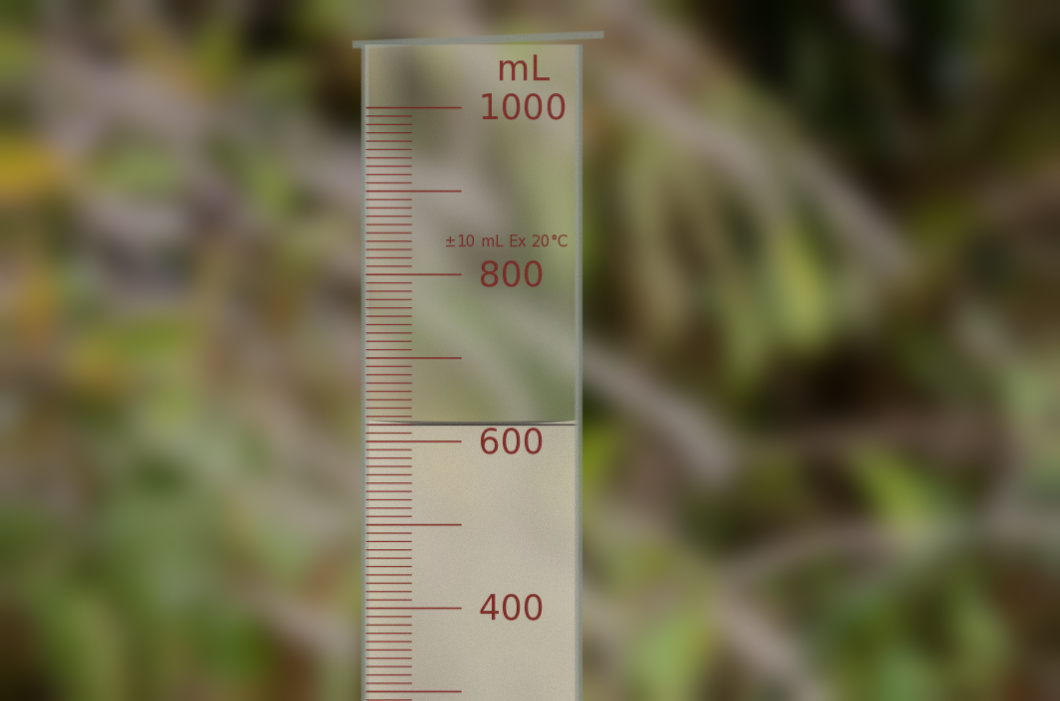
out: **620** mL
